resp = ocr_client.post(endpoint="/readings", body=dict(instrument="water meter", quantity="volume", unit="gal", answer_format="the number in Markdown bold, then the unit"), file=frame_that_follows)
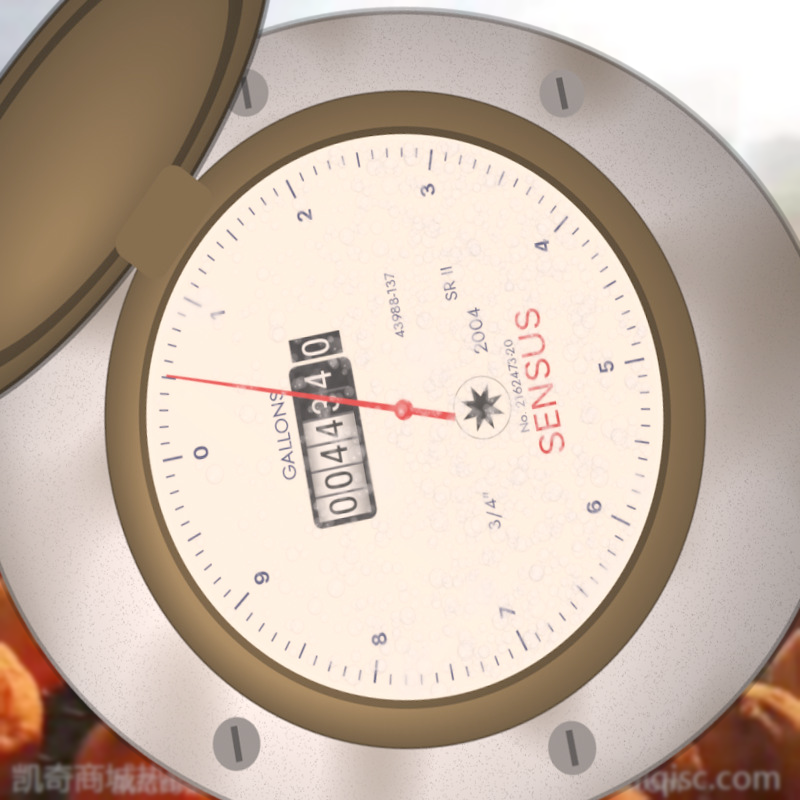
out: **44340.5** gal
